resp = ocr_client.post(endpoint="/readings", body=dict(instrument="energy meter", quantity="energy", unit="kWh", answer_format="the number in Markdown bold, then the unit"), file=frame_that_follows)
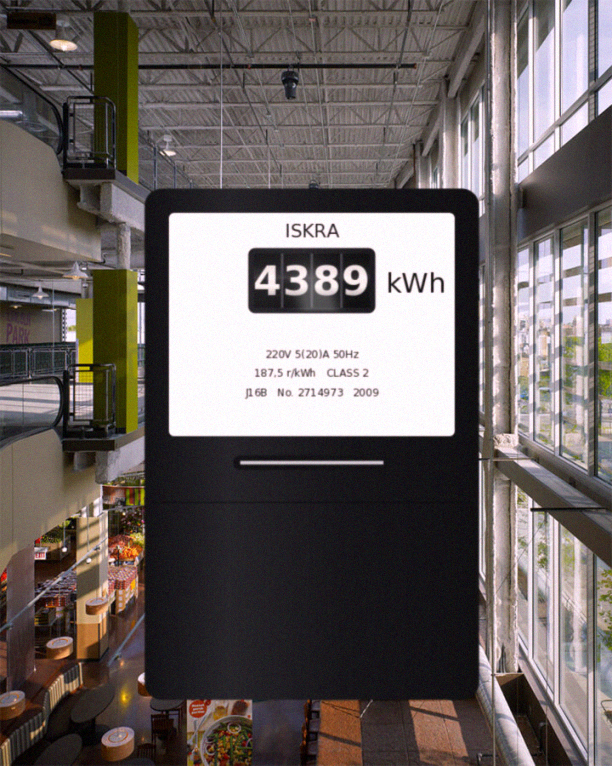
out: **4389** kWh
